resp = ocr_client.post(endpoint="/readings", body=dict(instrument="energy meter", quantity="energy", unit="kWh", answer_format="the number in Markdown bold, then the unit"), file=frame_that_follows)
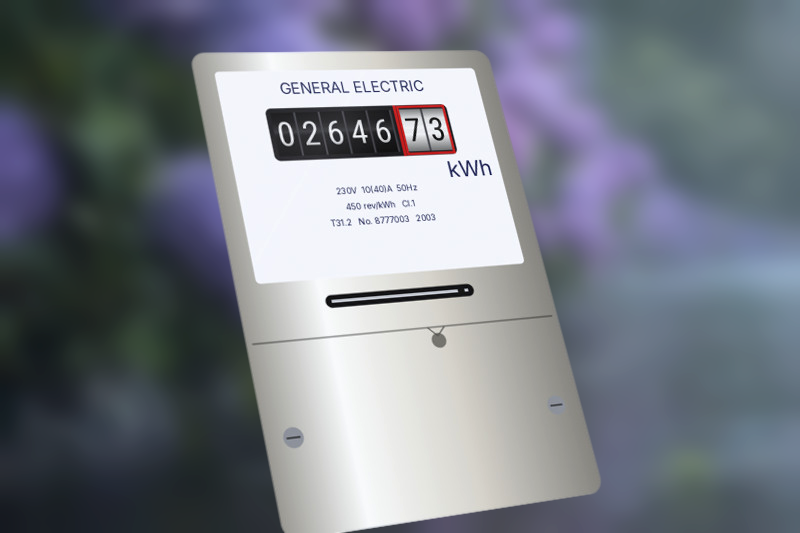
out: **2646.73** kWh
